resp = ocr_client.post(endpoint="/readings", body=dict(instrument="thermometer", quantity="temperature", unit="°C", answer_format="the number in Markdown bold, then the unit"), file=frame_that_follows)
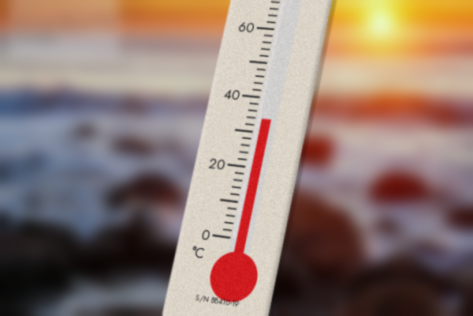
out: **34** °C
